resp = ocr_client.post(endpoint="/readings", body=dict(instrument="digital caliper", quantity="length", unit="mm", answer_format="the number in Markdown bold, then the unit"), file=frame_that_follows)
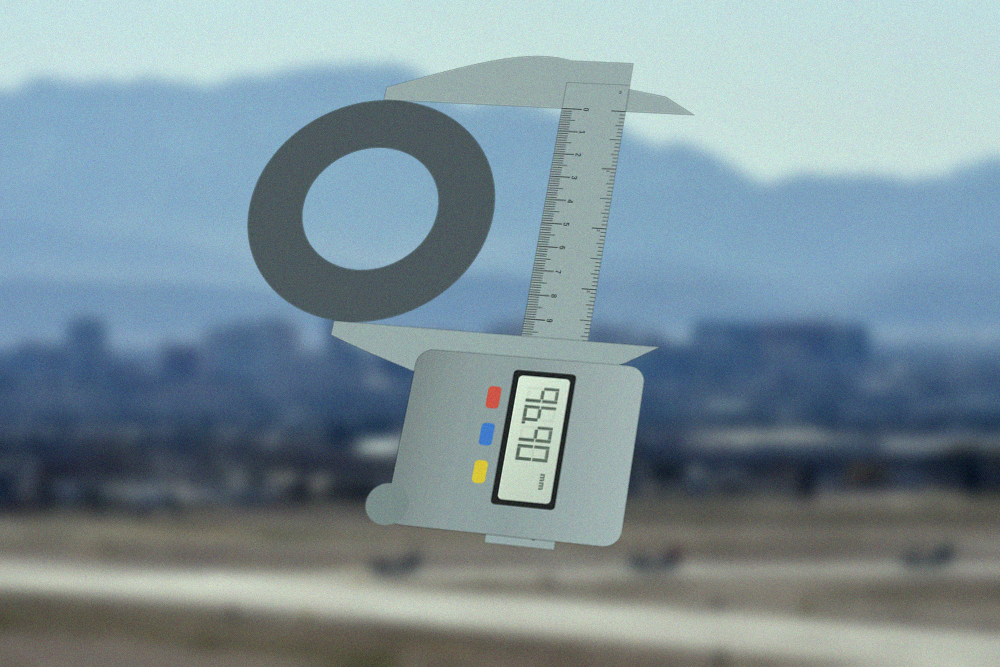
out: **96.90** mm
